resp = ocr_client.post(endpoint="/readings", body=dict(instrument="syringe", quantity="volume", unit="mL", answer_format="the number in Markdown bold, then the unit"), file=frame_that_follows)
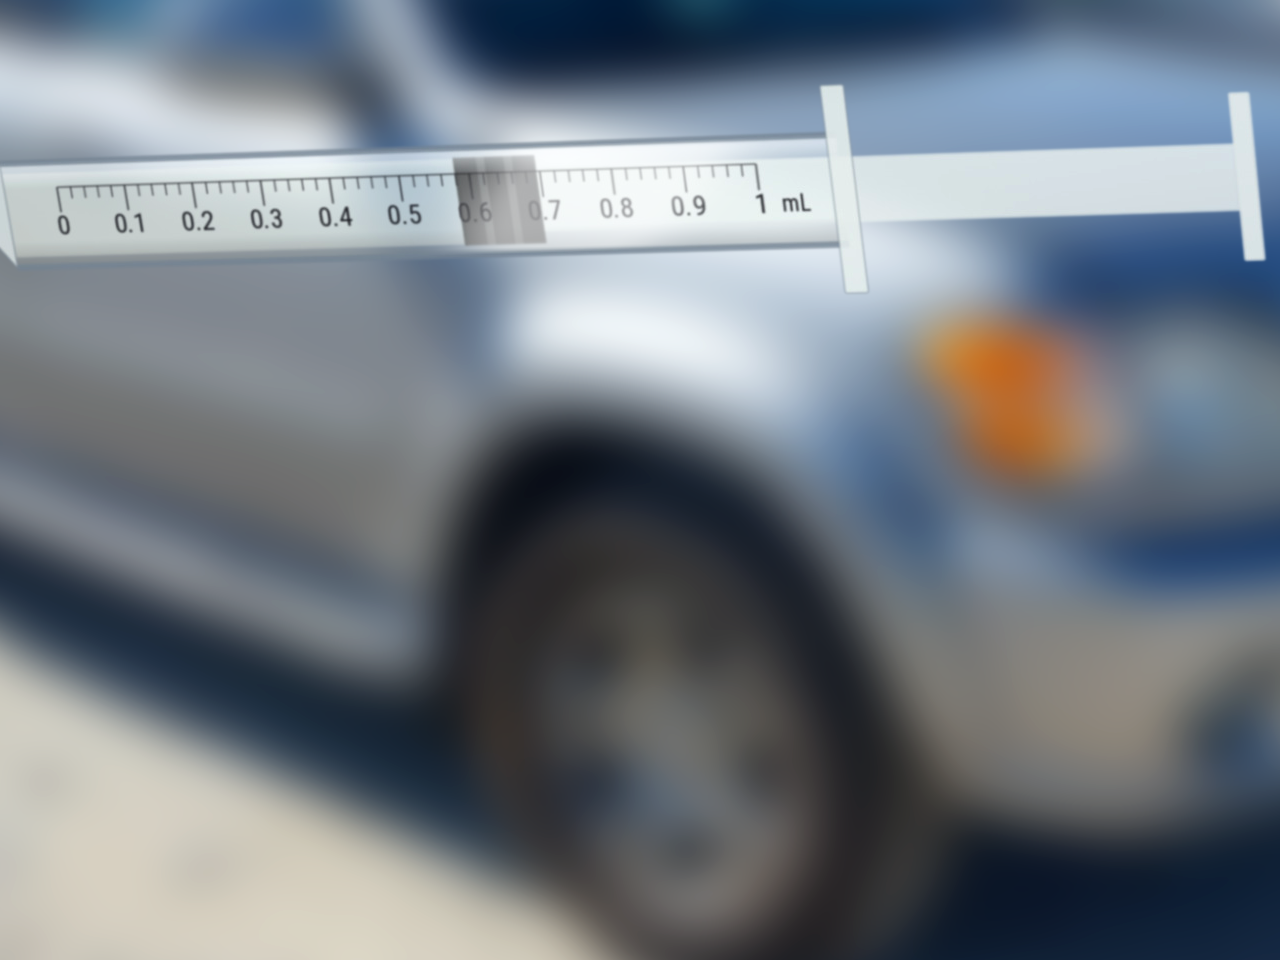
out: **0.58** mL
